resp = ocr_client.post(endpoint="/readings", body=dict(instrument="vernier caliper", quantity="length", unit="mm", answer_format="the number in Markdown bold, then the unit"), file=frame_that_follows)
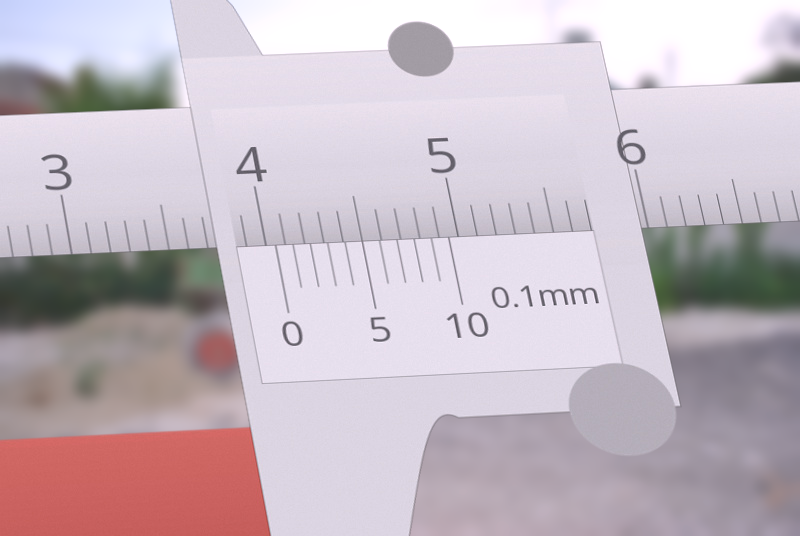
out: **40.5** mm
